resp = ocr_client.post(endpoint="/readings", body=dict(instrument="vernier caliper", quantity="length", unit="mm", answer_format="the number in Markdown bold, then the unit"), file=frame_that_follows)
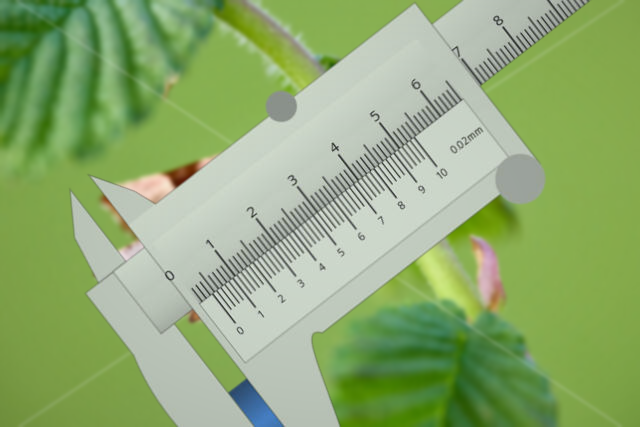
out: **4.5** mm
